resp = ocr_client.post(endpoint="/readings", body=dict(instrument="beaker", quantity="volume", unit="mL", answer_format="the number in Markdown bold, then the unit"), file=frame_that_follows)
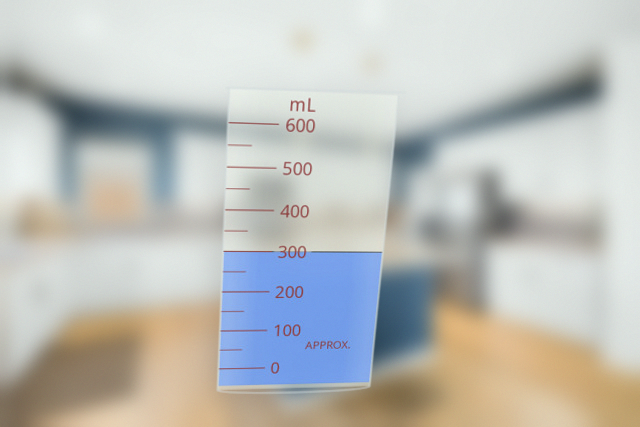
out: **300** mL
